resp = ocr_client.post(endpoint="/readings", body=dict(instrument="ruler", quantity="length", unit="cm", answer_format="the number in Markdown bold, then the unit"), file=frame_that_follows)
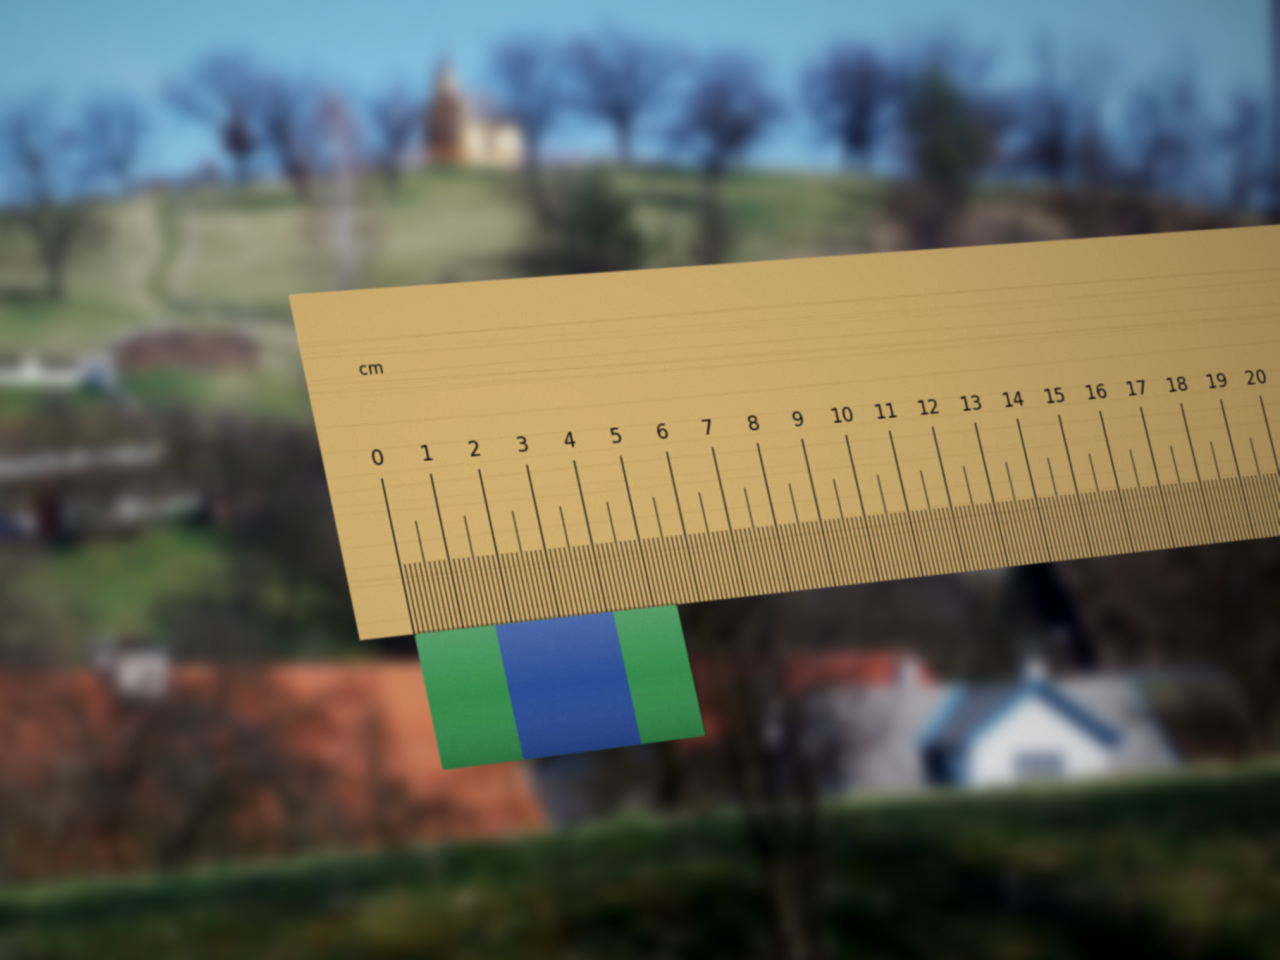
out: **5.5** cm
